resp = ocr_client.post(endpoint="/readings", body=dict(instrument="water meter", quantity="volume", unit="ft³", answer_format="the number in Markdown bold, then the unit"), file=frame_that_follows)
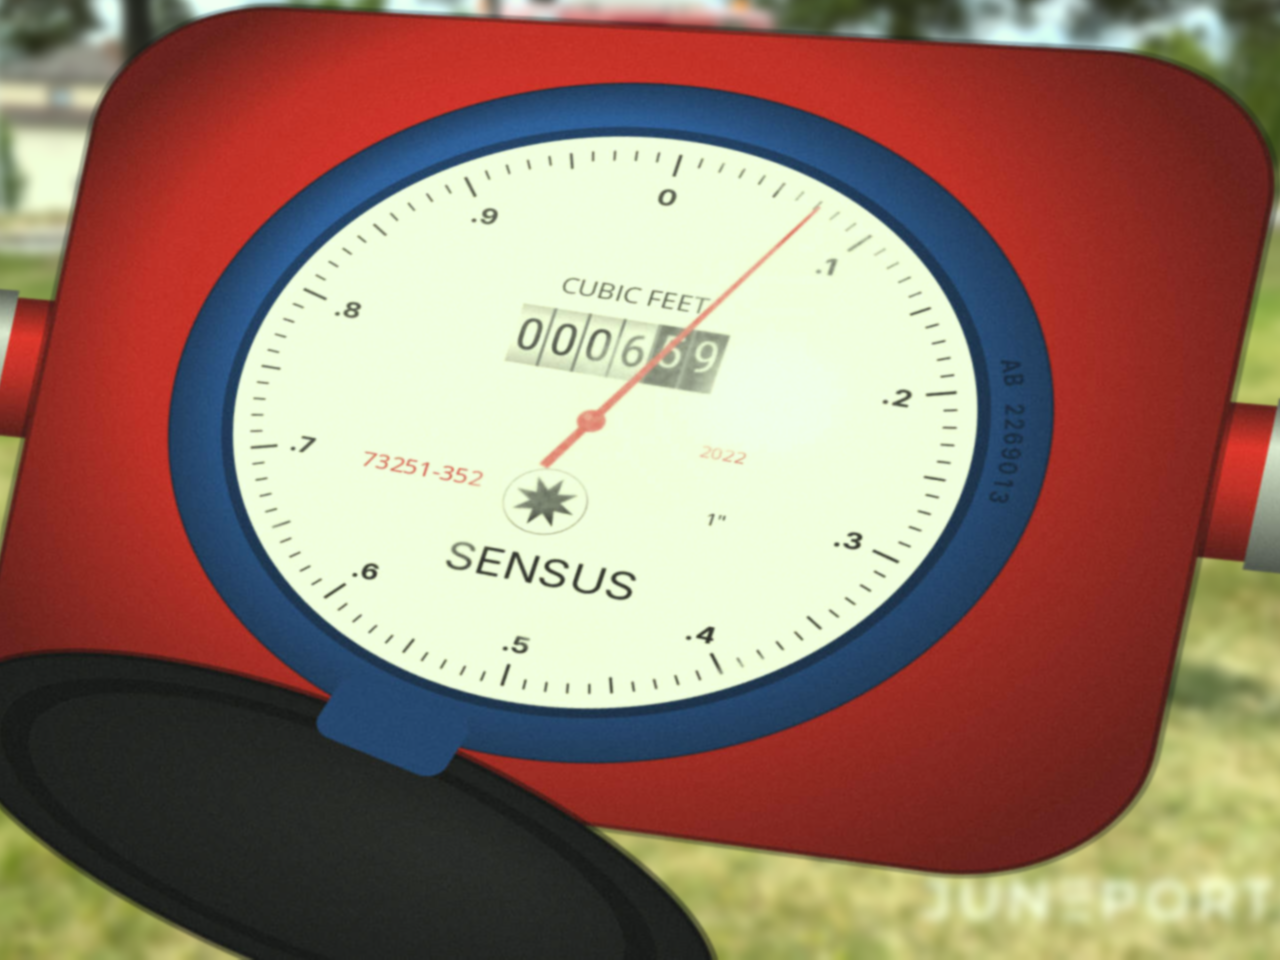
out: **659.07** ft³
